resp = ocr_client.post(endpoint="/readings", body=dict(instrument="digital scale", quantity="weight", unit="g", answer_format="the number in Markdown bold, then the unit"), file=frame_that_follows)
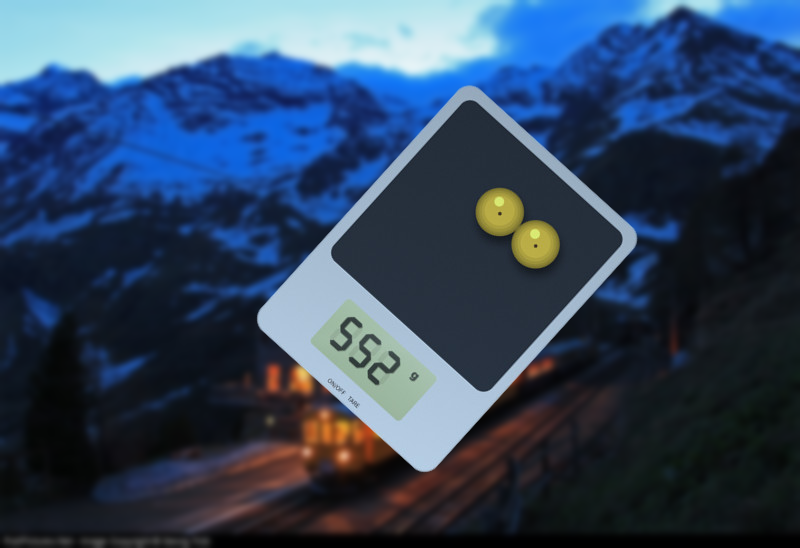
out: **552** g
